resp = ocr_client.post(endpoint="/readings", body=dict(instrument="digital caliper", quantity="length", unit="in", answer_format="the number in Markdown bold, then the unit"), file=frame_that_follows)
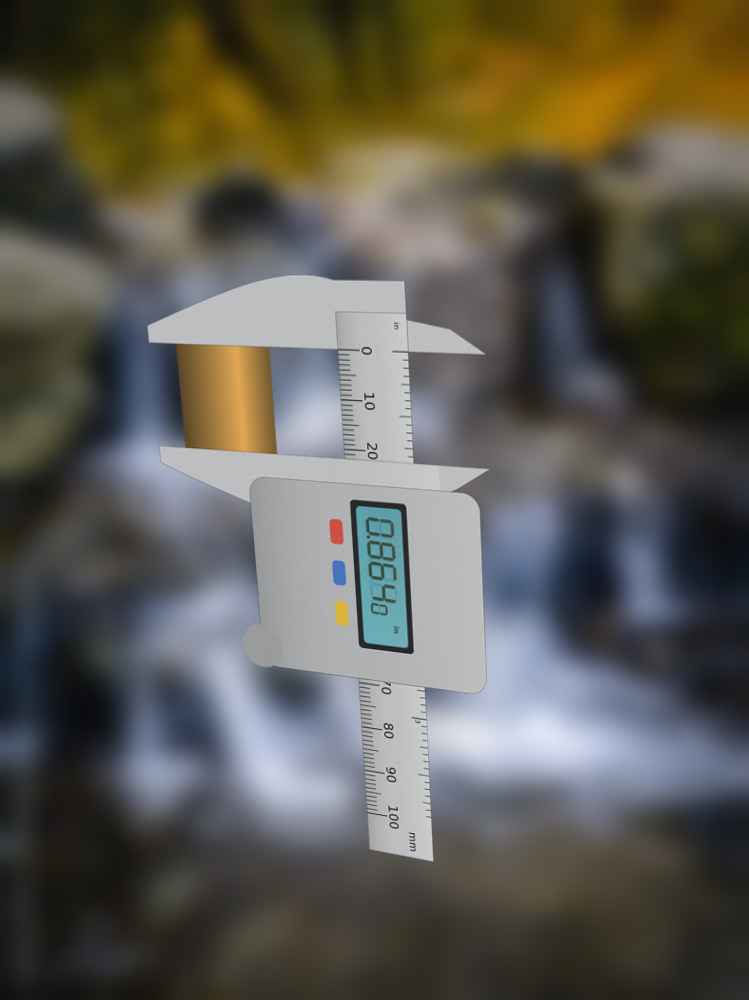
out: **0.8640** in
